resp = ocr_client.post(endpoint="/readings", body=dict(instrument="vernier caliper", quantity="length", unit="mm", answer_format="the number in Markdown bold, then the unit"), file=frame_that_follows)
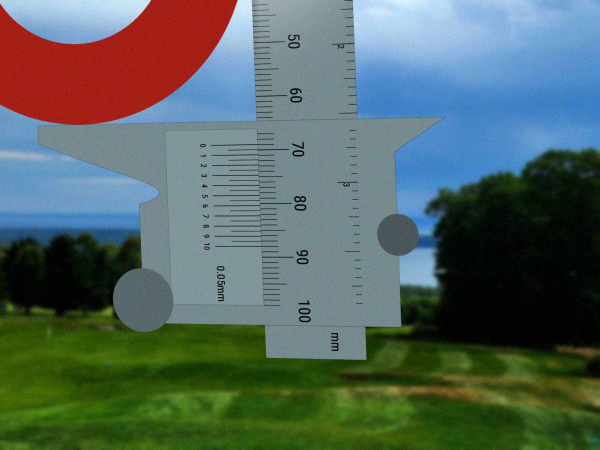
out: **69.0** mm
